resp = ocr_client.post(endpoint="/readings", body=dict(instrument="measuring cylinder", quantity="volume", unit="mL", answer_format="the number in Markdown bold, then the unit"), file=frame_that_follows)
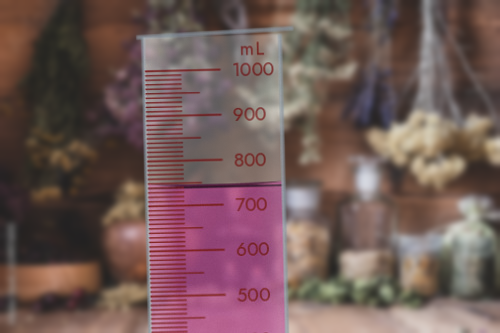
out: **740** mL
